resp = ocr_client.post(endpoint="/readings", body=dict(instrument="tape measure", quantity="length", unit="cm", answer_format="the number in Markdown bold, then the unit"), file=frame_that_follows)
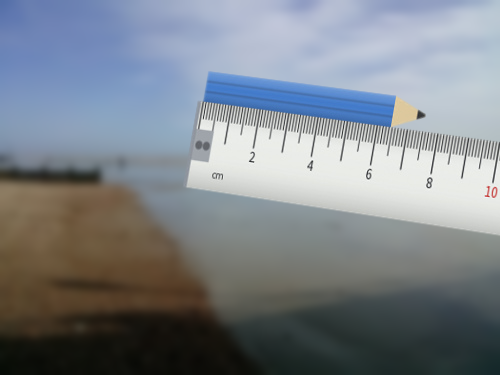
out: **7.5** cm
